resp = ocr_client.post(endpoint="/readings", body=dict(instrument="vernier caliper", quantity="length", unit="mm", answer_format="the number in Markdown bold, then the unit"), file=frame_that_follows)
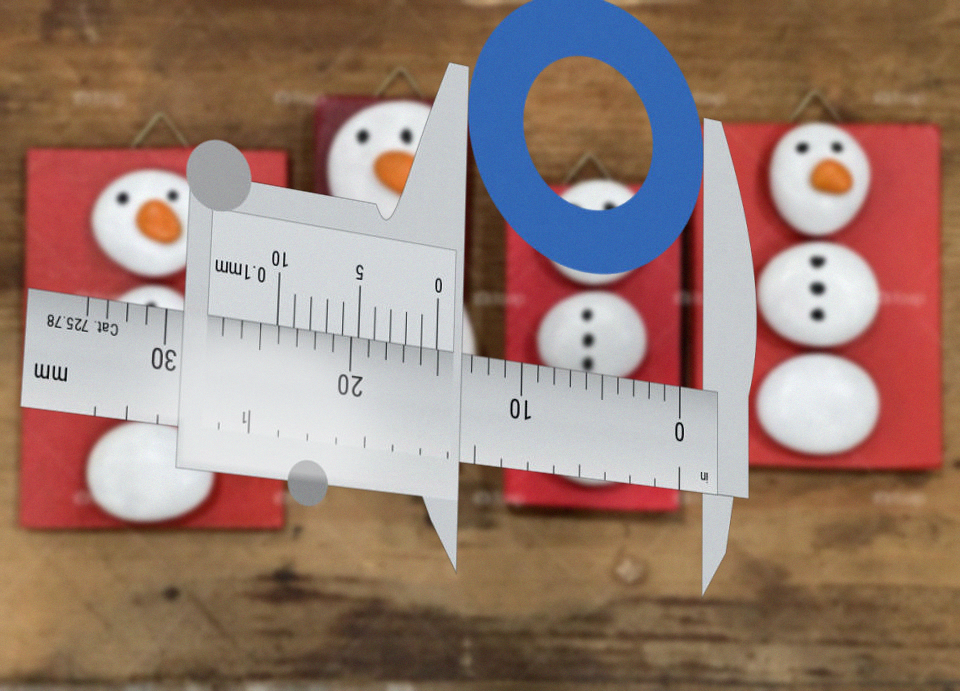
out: **15.1** mm
